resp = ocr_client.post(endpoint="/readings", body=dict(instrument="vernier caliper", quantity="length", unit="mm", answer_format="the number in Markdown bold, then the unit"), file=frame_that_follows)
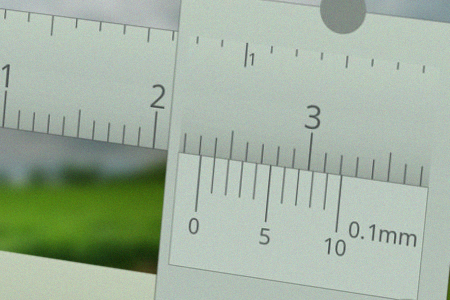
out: **23.1** mm
